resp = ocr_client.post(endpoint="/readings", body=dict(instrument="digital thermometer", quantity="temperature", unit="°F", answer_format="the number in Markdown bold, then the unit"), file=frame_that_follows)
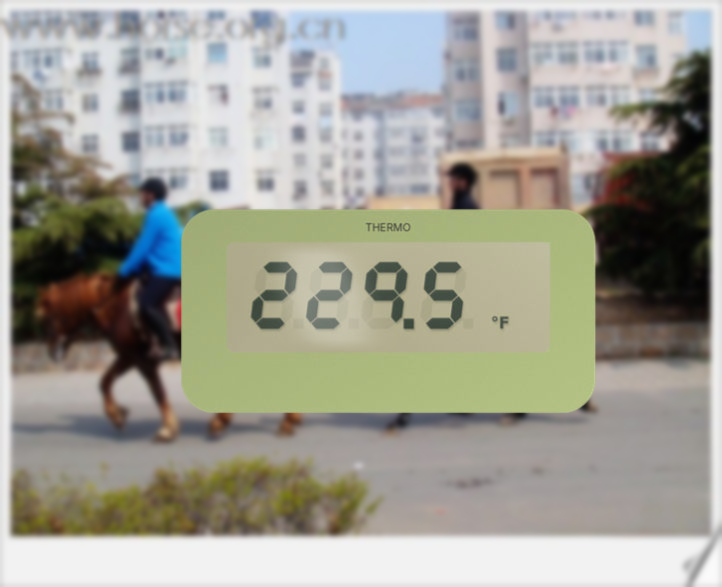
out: **229.5** °F
